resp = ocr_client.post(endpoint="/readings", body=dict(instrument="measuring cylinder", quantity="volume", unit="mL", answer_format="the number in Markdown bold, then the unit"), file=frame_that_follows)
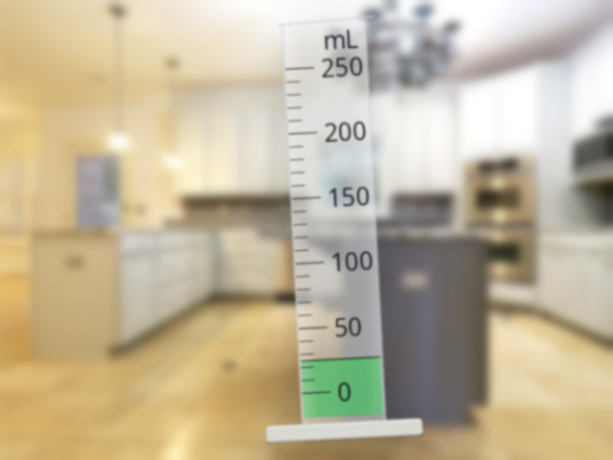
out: **25** mL
